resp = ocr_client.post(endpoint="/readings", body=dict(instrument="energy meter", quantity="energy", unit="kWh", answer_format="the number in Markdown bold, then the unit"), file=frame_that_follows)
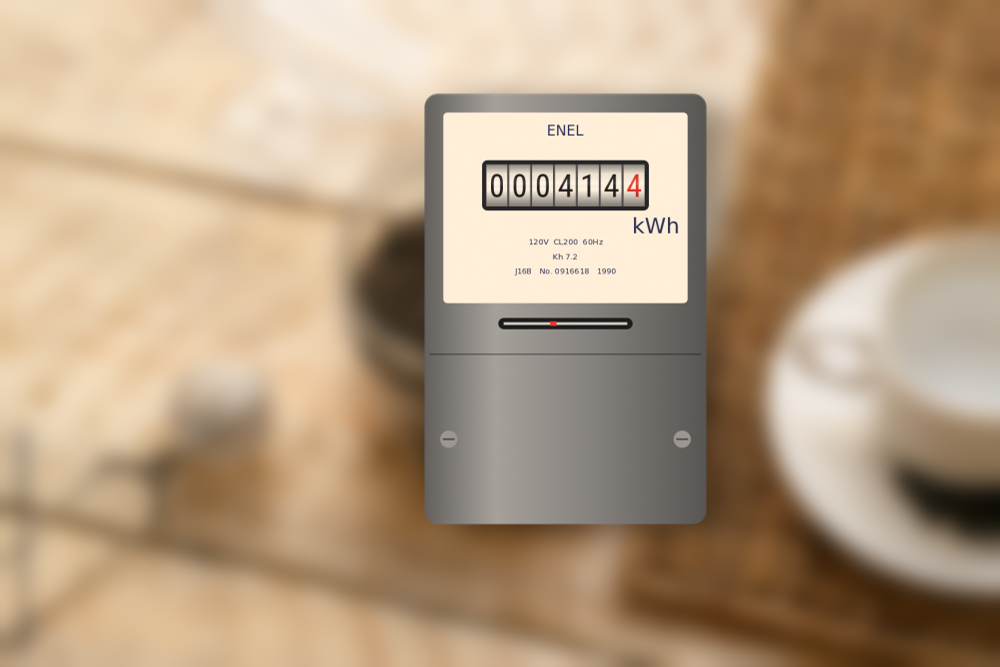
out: **414.4** kWh
